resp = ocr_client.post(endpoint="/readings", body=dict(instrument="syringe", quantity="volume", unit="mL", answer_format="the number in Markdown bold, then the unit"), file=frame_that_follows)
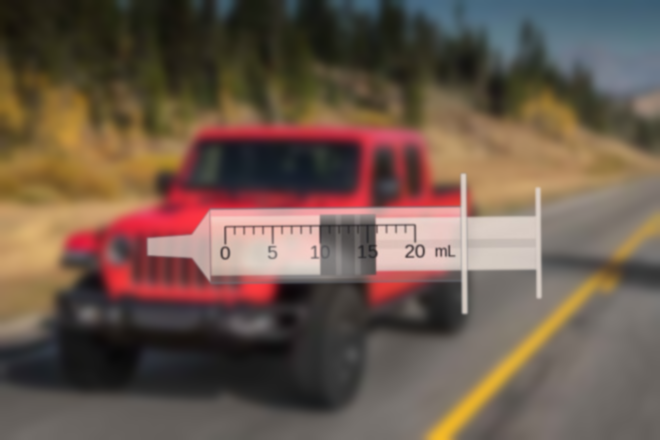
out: **10** mL
